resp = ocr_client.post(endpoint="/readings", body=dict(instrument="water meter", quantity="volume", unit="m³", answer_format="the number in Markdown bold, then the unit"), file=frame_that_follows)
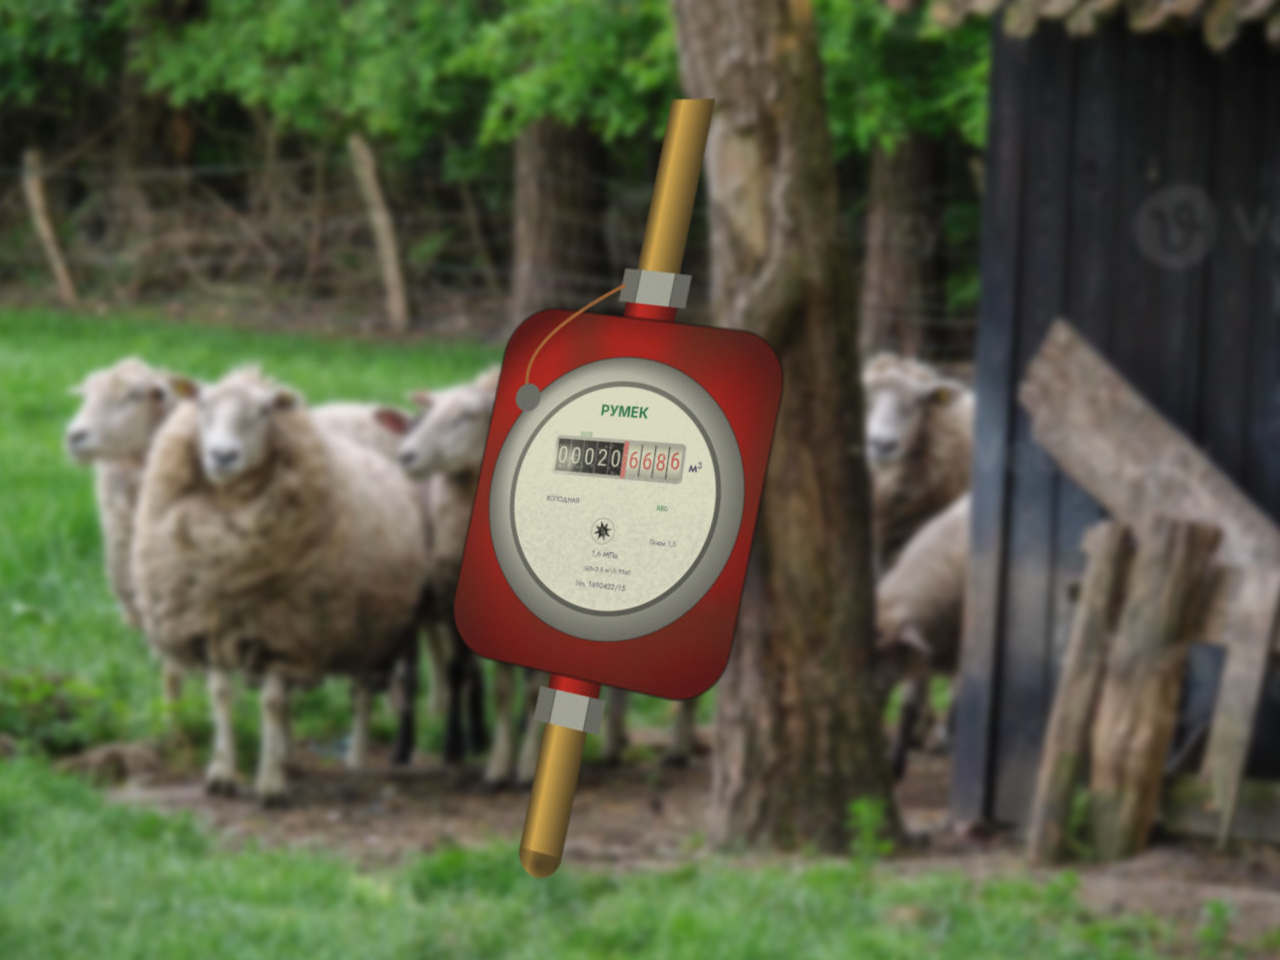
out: **20.6686** m³
